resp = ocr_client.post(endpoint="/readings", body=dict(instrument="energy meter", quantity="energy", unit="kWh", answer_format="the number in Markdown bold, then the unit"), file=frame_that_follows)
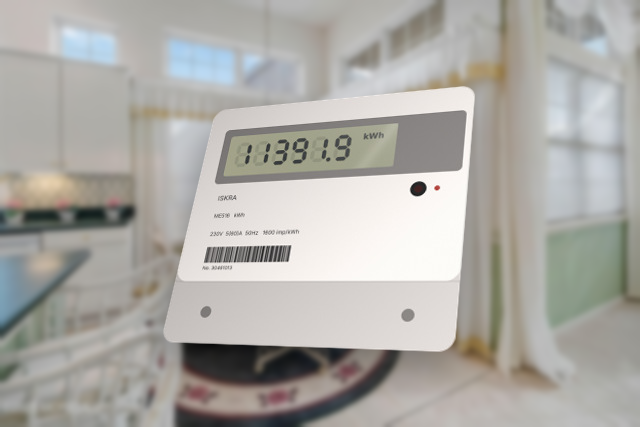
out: **11391.9** kWh
